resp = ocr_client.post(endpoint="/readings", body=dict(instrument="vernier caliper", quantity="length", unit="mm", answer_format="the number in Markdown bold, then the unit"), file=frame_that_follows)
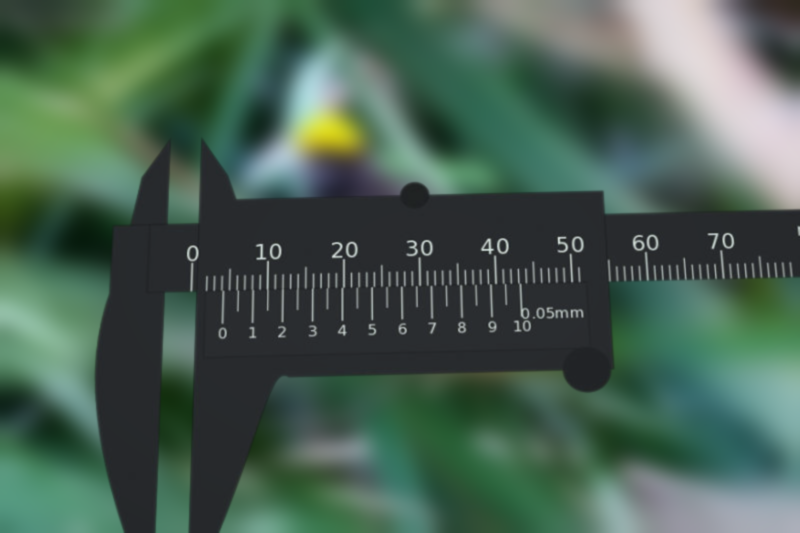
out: **4.2** mm
